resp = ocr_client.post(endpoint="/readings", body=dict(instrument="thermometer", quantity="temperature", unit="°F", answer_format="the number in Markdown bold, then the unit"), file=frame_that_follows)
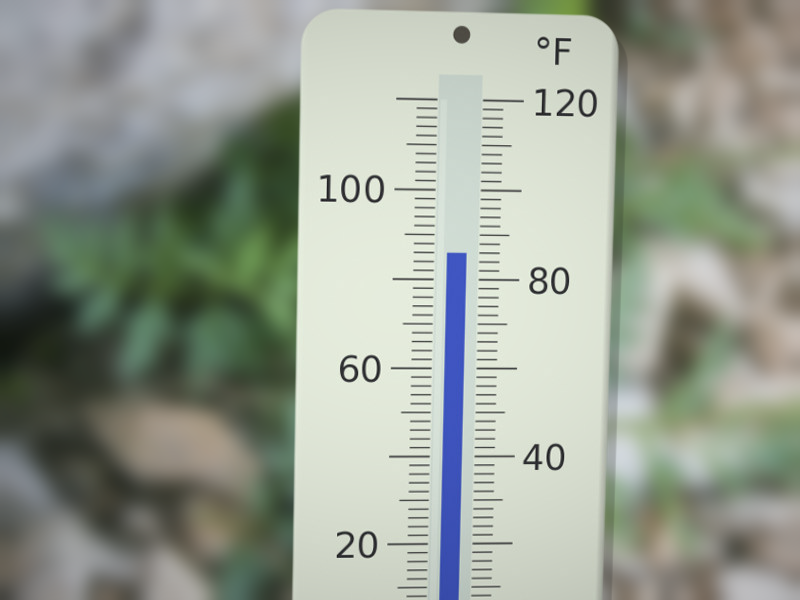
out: **86** °F
